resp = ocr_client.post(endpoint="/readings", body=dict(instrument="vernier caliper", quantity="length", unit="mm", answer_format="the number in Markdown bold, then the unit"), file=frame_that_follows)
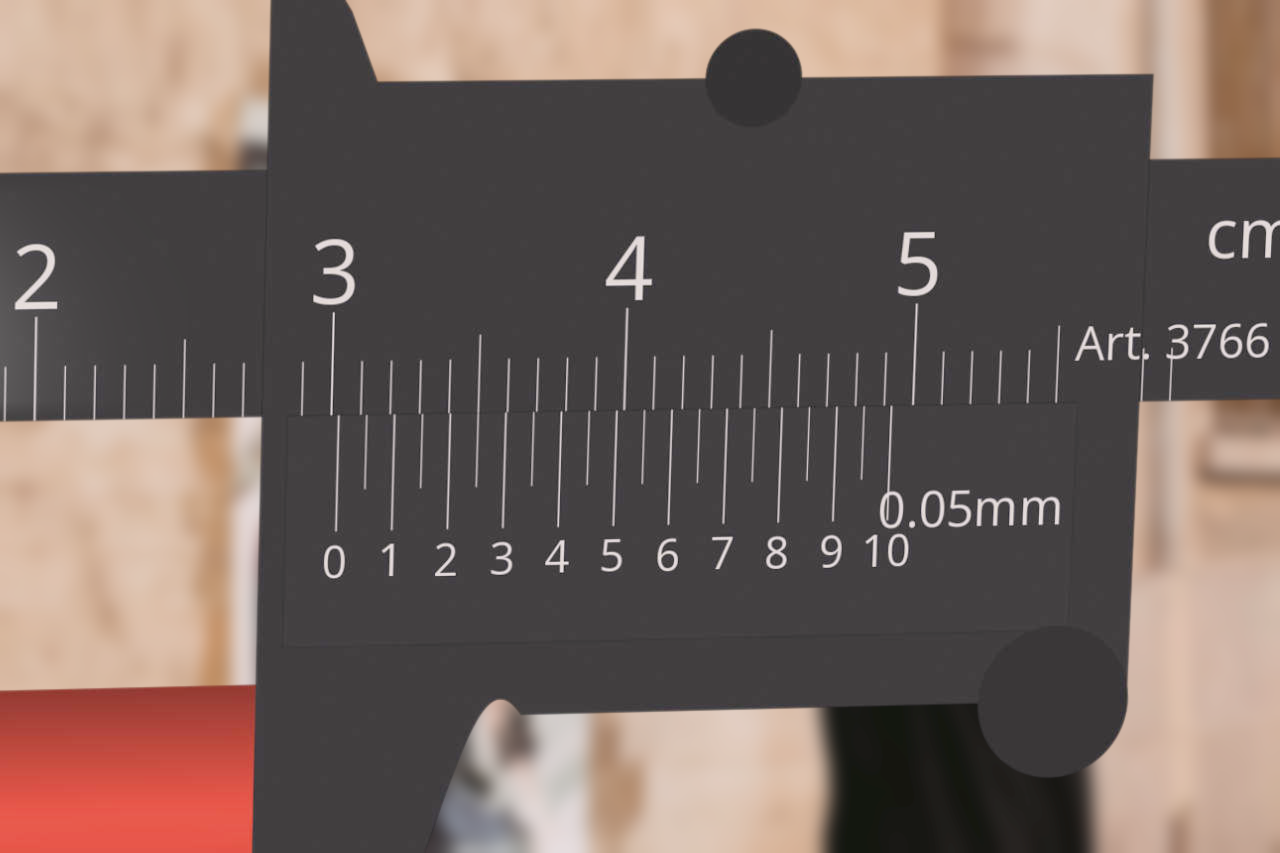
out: **30.25** mm
